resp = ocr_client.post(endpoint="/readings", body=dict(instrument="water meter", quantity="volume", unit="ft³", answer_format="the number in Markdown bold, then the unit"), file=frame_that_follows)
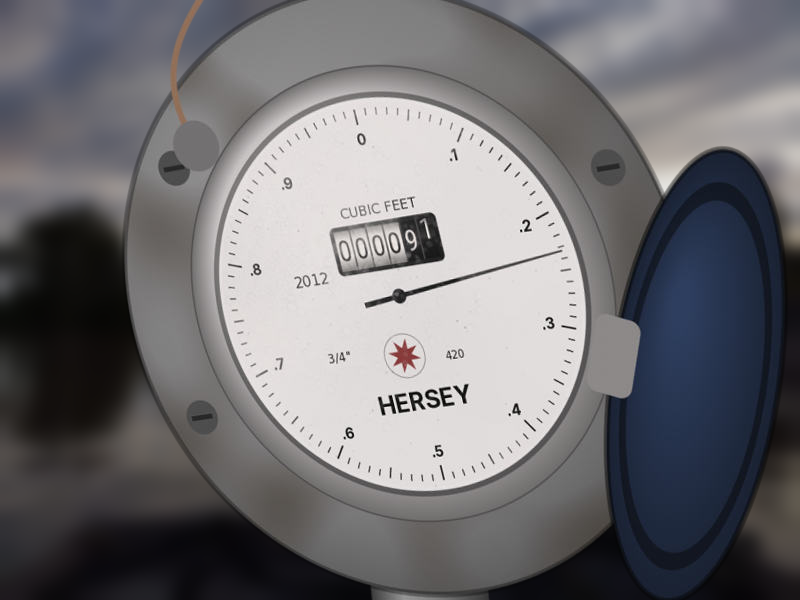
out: **91.23** ft³
